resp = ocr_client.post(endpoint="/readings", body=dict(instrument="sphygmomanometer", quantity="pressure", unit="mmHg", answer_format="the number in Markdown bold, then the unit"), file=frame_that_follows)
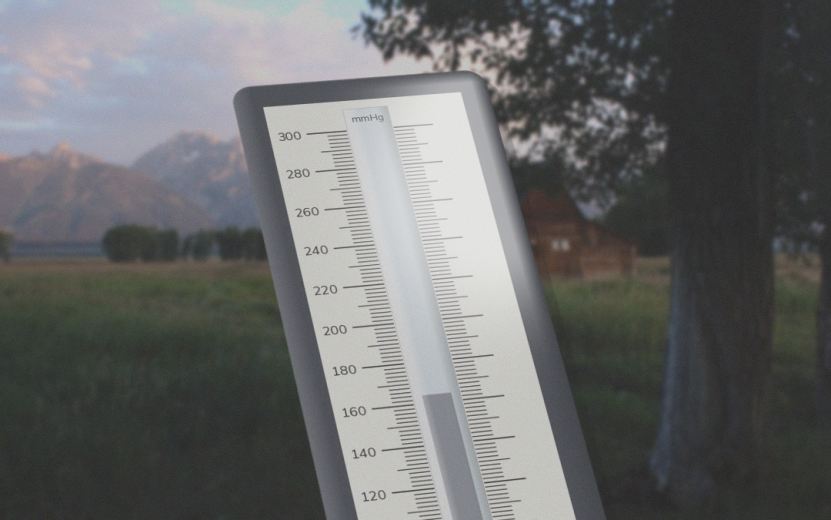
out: **164** mmHg
